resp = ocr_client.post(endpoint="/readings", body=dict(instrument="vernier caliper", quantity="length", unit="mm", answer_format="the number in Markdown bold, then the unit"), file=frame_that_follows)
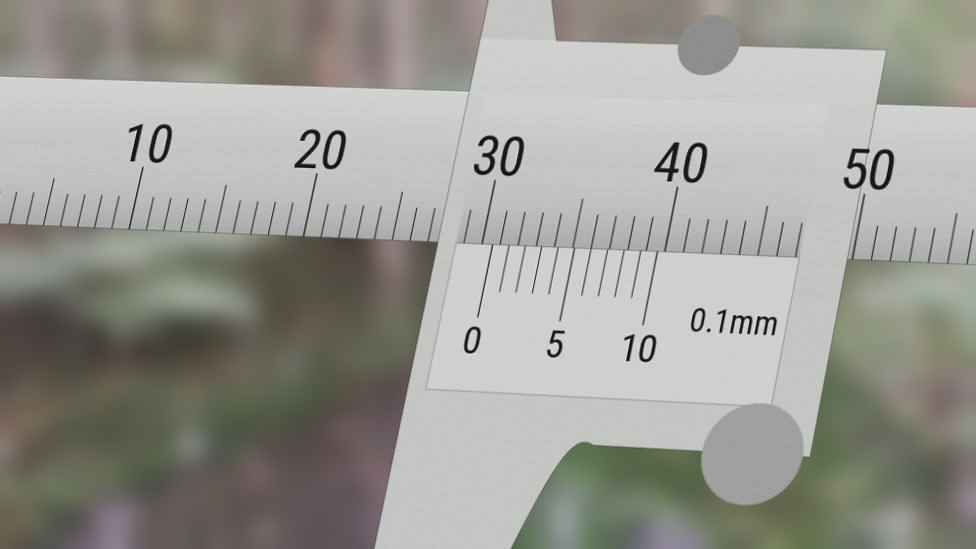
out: **30.6** mm
